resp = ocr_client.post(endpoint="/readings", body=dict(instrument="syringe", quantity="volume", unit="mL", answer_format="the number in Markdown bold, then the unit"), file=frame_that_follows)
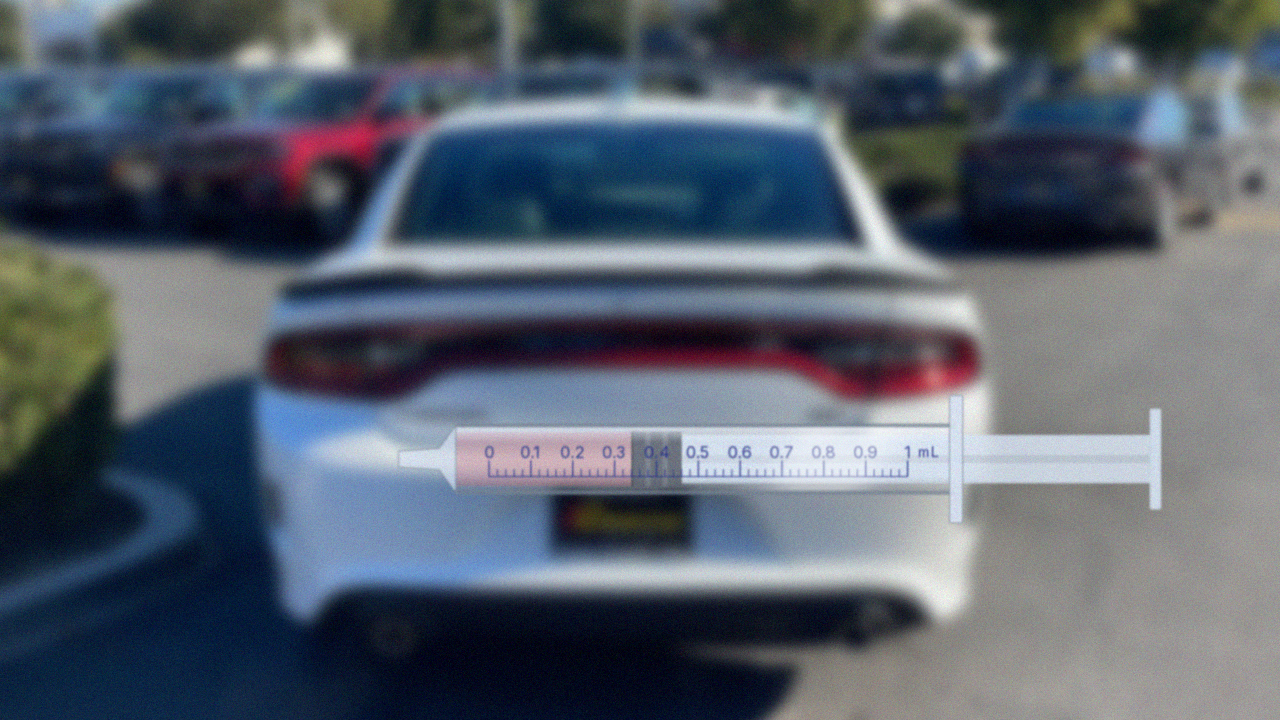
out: **0.34** mL
